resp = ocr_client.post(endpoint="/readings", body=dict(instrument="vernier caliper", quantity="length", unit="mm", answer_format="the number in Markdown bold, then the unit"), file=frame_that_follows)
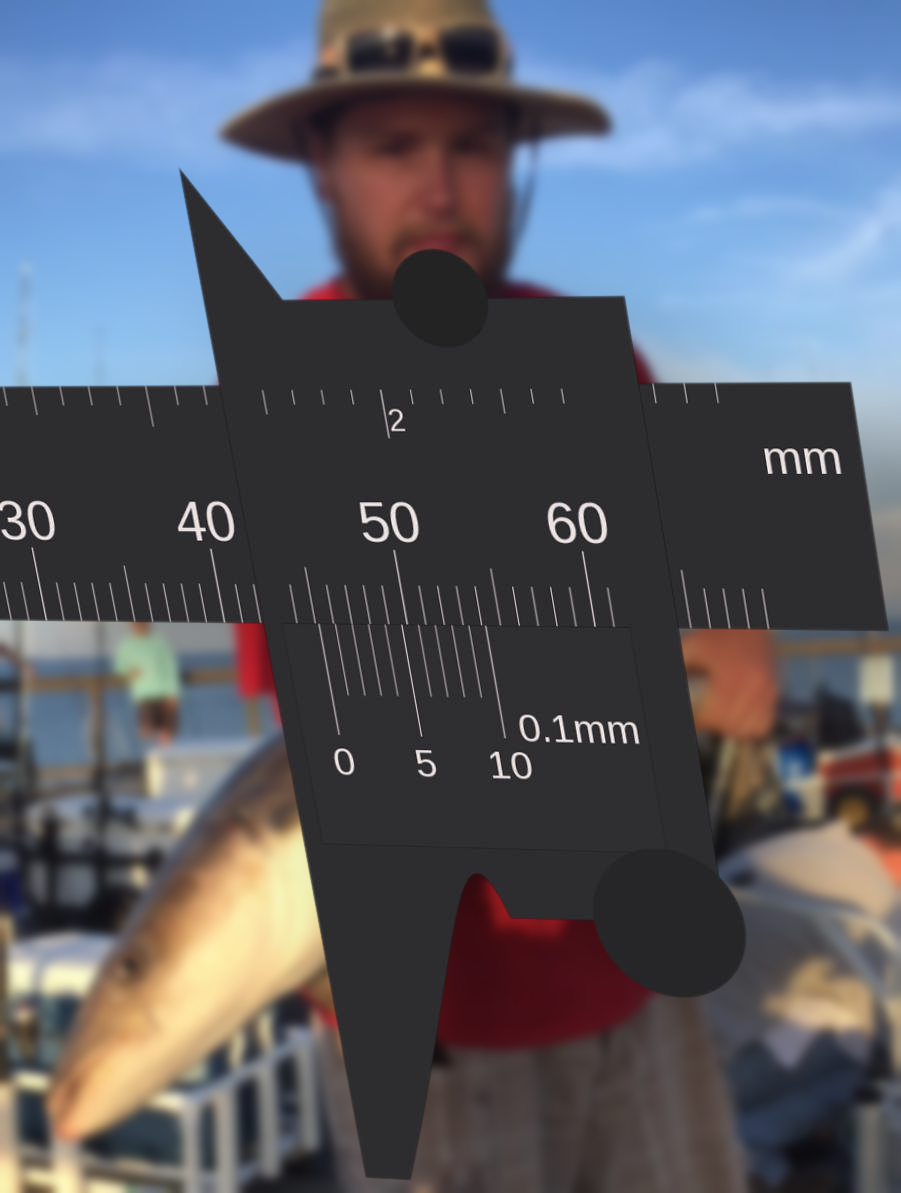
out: **45.2** mm
